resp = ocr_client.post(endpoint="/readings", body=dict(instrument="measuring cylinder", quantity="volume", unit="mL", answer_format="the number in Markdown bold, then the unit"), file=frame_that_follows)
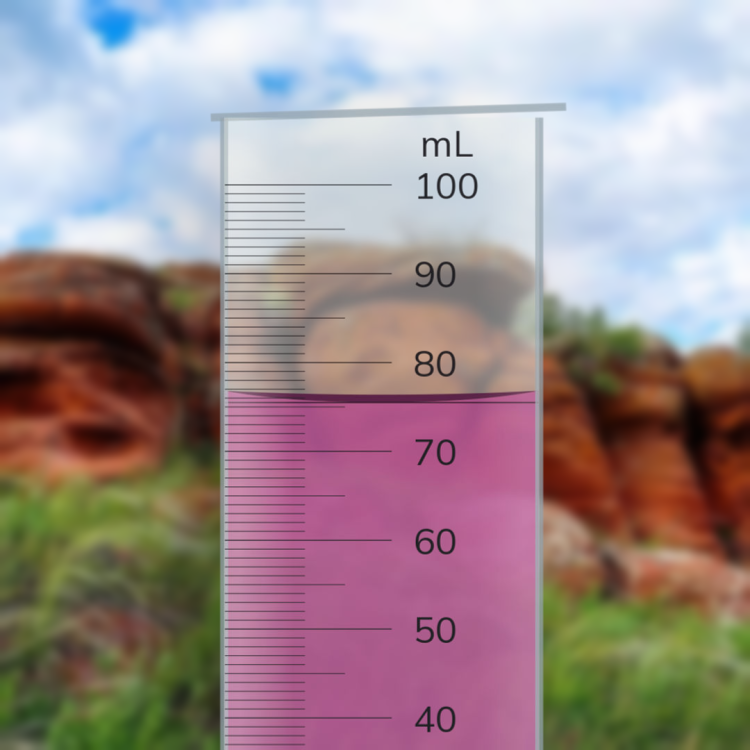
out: **75.5** mL
